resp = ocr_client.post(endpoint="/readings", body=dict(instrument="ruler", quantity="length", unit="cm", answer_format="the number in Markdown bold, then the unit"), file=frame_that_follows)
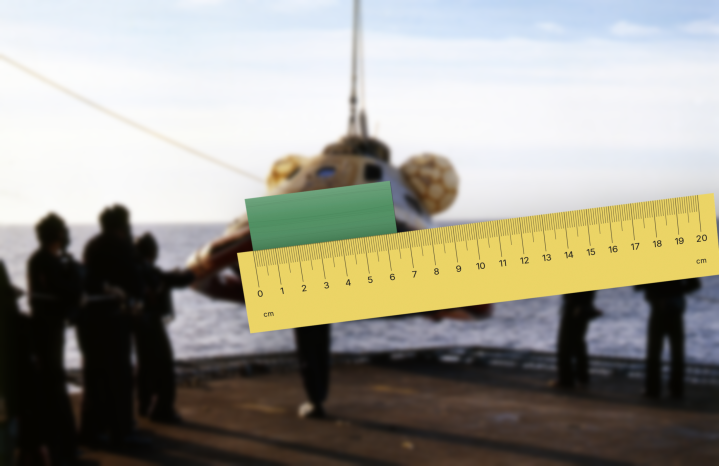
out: **6.5** cm
